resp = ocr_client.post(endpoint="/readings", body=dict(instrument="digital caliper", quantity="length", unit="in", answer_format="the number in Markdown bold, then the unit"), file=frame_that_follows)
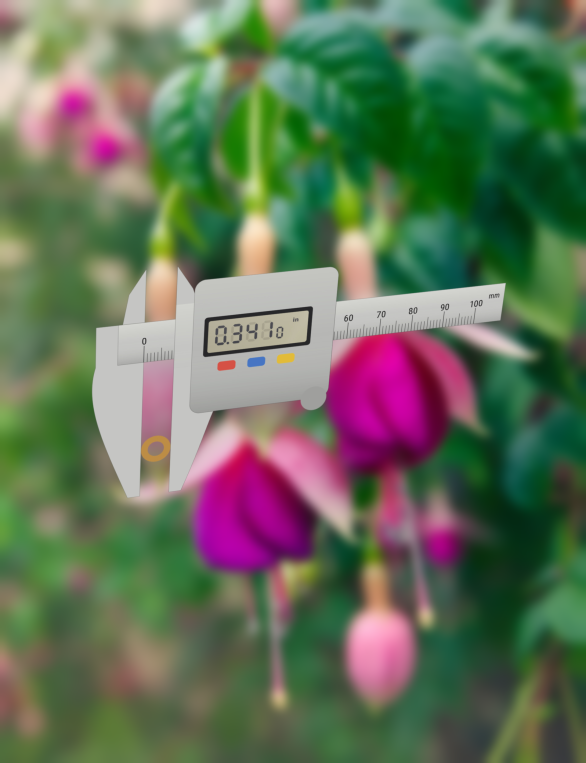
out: **0.3410** in
